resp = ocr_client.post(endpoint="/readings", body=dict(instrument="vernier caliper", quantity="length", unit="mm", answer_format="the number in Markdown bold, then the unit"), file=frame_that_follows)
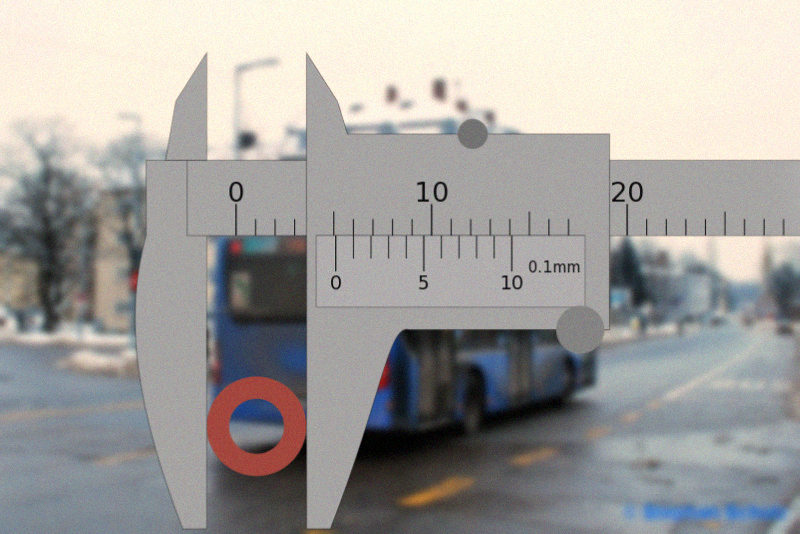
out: **5.1** mm
